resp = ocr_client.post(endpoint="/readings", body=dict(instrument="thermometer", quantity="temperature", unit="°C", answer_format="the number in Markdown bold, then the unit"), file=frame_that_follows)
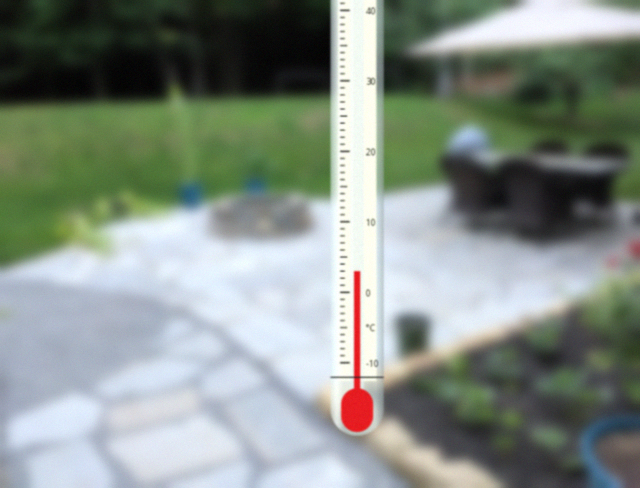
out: **3** °C
